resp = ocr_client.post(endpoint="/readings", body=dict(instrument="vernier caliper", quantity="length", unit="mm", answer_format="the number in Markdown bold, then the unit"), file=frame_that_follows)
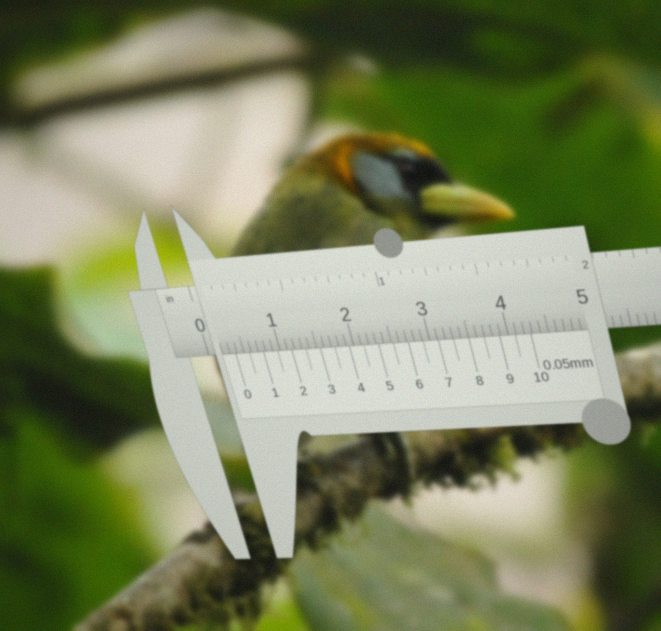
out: **3.8** mm
